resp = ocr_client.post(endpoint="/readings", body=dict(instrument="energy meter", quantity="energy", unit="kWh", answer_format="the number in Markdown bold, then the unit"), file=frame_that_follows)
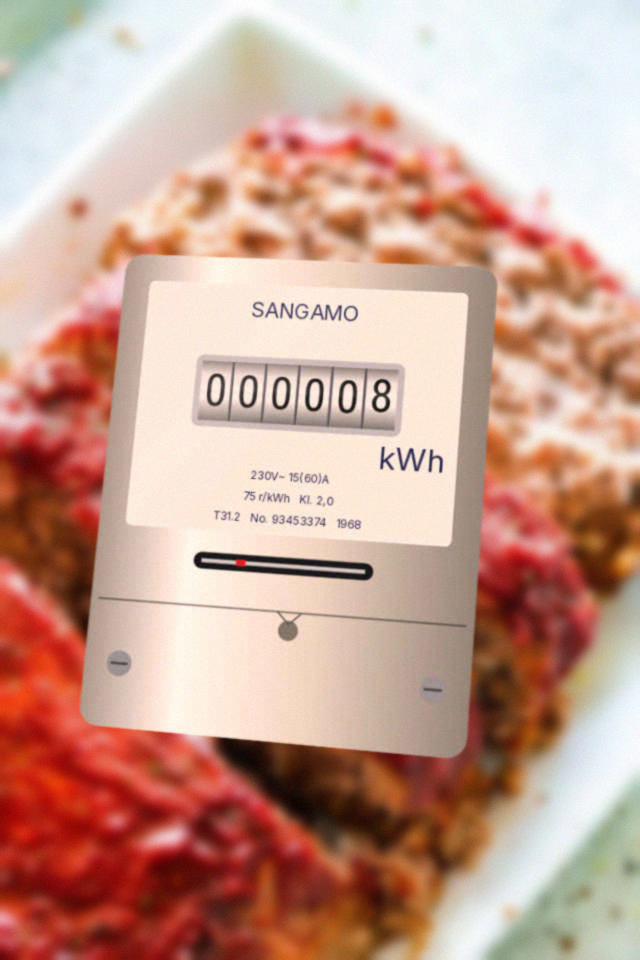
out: **8** kWh
